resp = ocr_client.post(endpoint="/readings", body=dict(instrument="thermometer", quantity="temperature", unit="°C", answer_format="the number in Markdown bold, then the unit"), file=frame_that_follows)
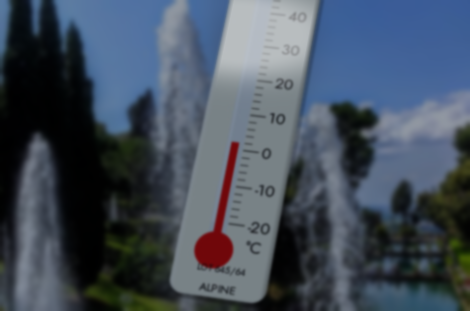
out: **2** °C
